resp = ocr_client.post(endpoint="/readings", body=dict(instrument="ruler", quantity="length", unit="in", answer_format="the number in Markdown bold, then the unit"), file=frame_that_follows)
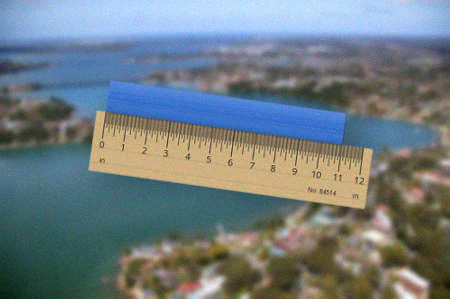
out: **11** in
